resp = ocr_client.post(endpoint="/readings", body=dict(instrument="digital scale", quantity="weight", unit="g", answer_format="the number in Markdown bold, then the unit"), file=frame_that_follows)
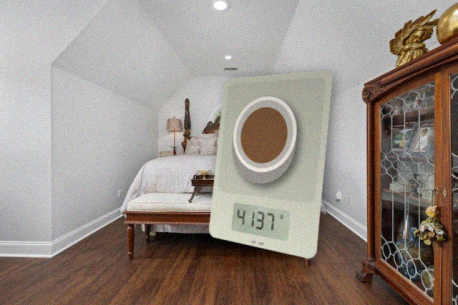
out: **4137** g
